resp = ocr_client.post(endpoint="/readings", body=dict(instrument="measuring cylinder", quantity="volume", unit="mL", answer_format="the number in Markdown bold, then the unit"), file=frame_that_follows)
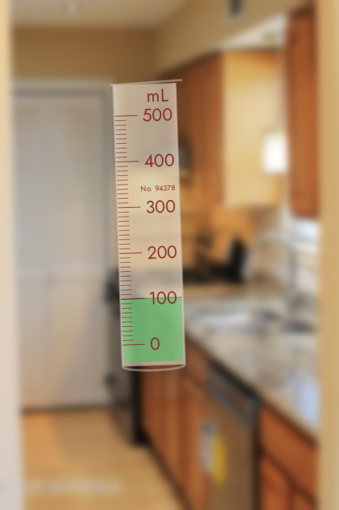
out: **100** mL
